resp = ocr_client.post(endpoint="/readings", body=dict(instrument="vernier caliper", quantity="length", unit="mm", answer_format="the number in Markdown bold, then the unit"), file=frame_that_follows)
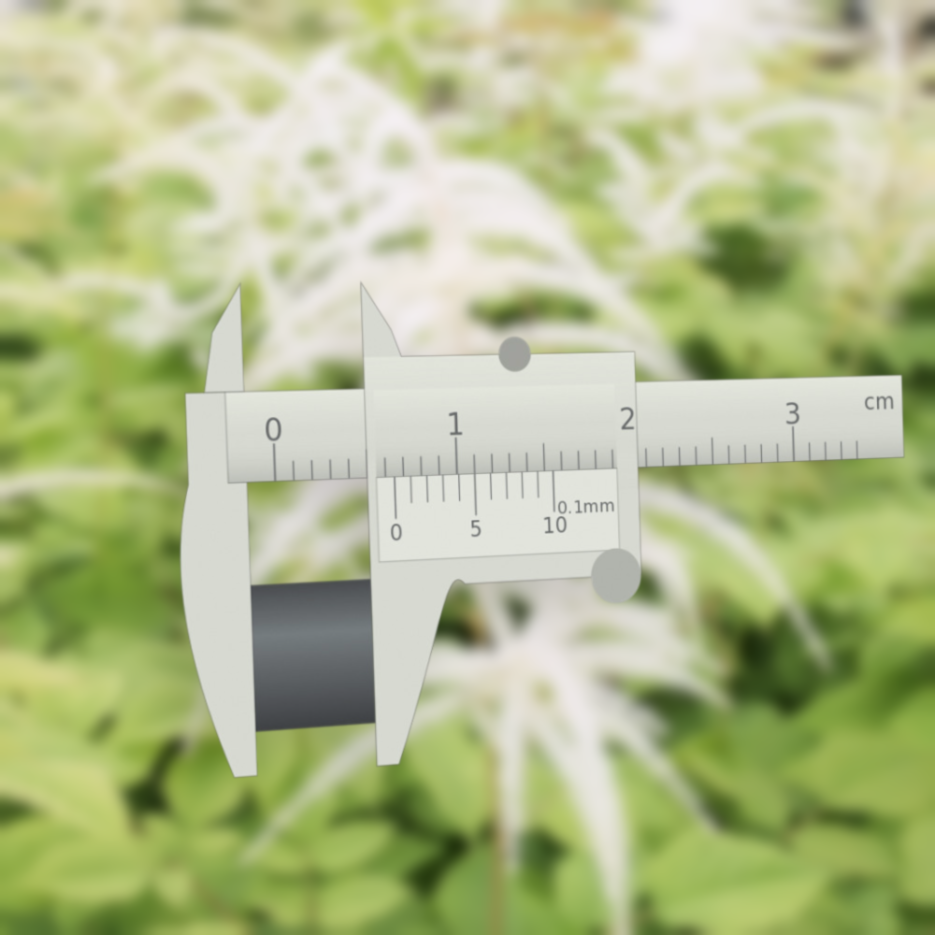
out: **6.5** mm
